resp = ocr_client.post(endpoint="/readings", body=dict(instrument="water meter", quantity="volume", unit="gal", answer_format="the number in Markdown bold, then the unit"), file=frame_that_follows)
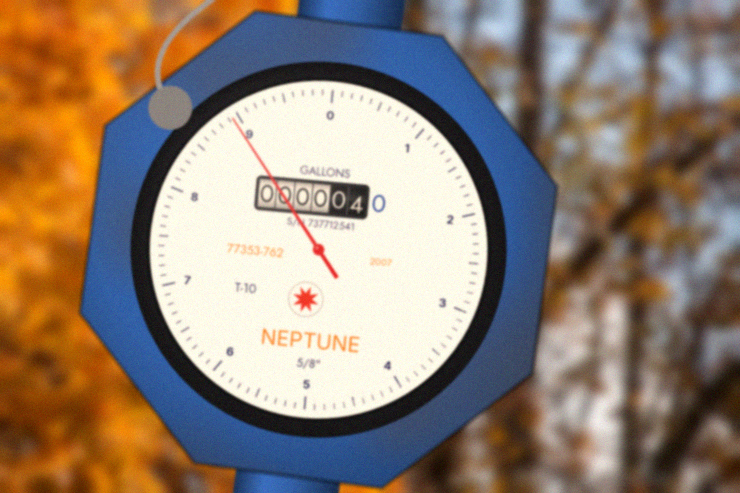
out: **38.9** gal
